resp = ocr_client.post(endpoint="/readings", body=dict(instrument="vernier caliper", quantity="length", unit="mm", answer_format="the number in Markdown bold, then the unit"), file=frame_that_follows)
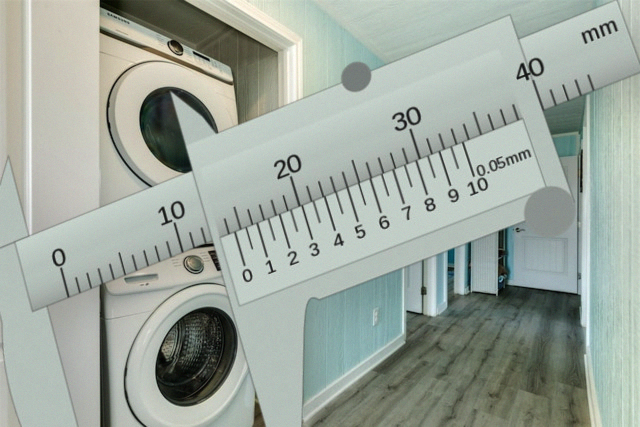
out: **14.5** mm
